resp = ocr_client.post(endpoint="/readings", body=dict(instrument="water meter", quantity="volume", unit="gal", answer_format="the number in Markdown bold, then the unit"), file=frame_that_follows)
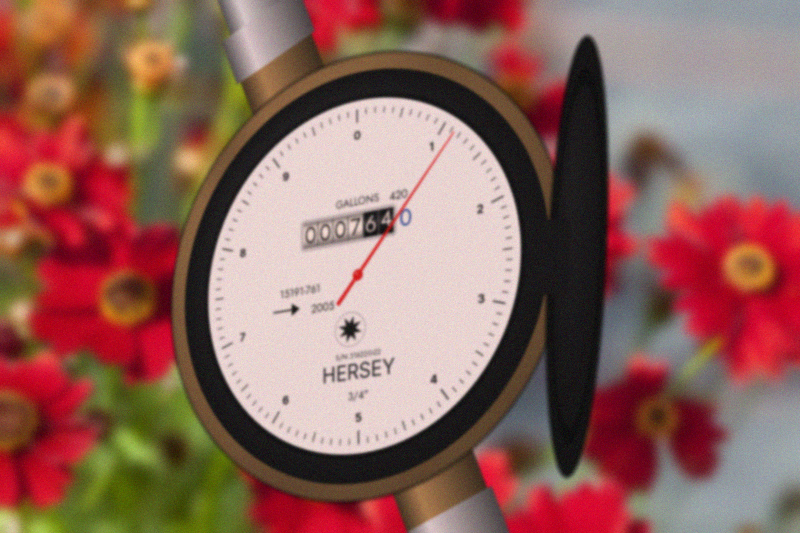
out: **7641.1** gal
